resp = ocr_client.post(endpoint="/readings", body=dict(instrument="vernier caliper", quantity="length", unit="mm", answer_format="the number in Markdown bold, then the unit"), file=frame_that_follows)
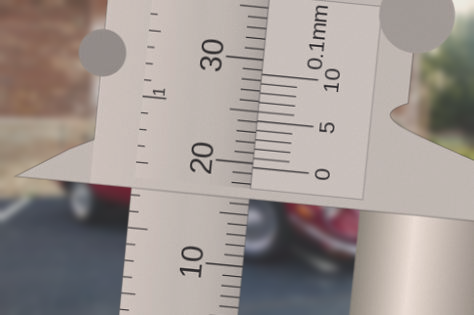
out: **19.6** mm
